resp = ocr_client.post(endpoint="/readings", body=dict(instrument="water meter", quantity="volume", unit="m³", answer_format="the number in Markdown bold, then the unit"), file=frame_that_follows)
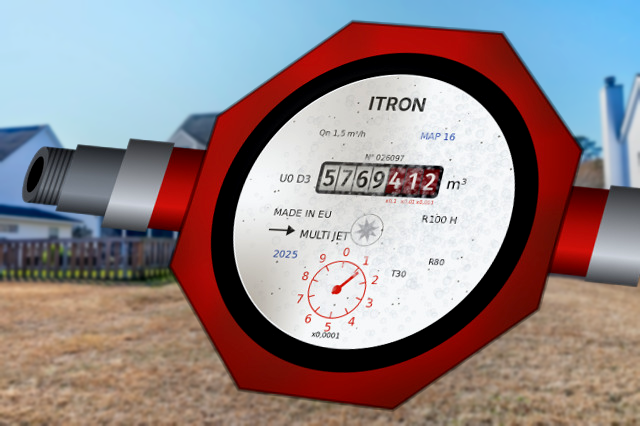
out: **5769.4121** m³
